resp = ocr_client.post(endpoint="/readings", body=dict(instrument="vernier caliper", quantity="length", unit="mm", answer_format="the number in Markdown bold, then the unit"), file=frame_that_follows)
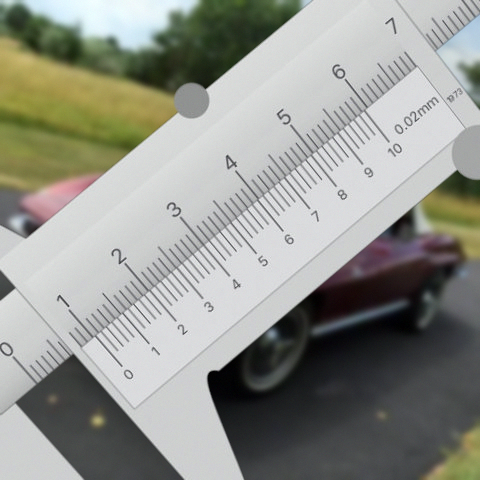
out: **10.4** mm
